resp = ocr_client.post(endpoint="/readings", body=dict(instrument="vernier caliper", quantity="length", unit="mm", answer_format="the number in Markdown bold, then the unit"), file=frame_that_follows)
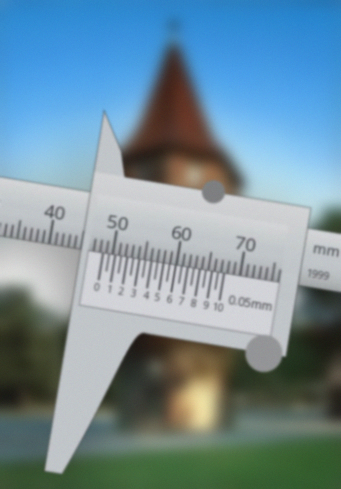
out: **48.5** mm
